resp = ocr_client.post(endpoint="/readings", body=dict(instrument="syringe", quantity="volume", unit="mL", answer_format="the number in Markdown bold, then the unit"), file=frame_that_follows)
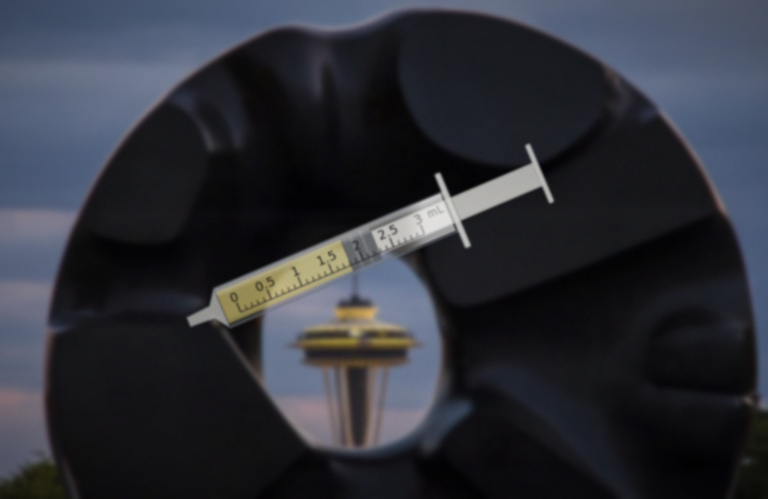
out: **1.8** mL
